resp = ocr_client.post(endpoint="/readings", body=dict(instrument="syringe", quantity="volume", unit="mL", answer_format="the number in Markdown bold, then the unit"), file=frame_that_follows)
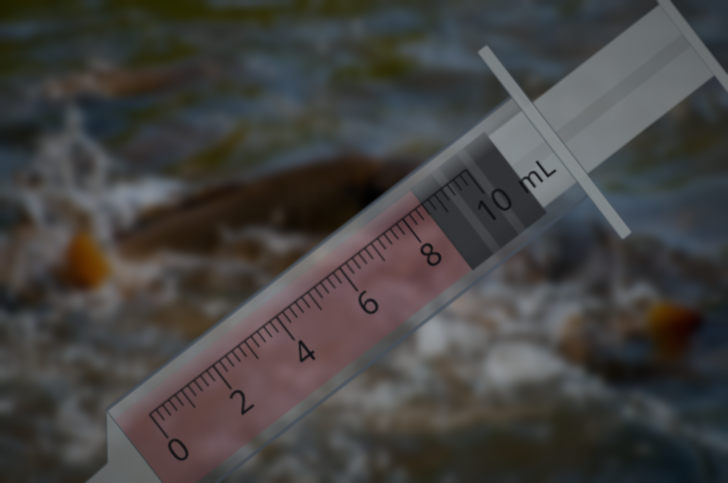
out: **8.6** mL
